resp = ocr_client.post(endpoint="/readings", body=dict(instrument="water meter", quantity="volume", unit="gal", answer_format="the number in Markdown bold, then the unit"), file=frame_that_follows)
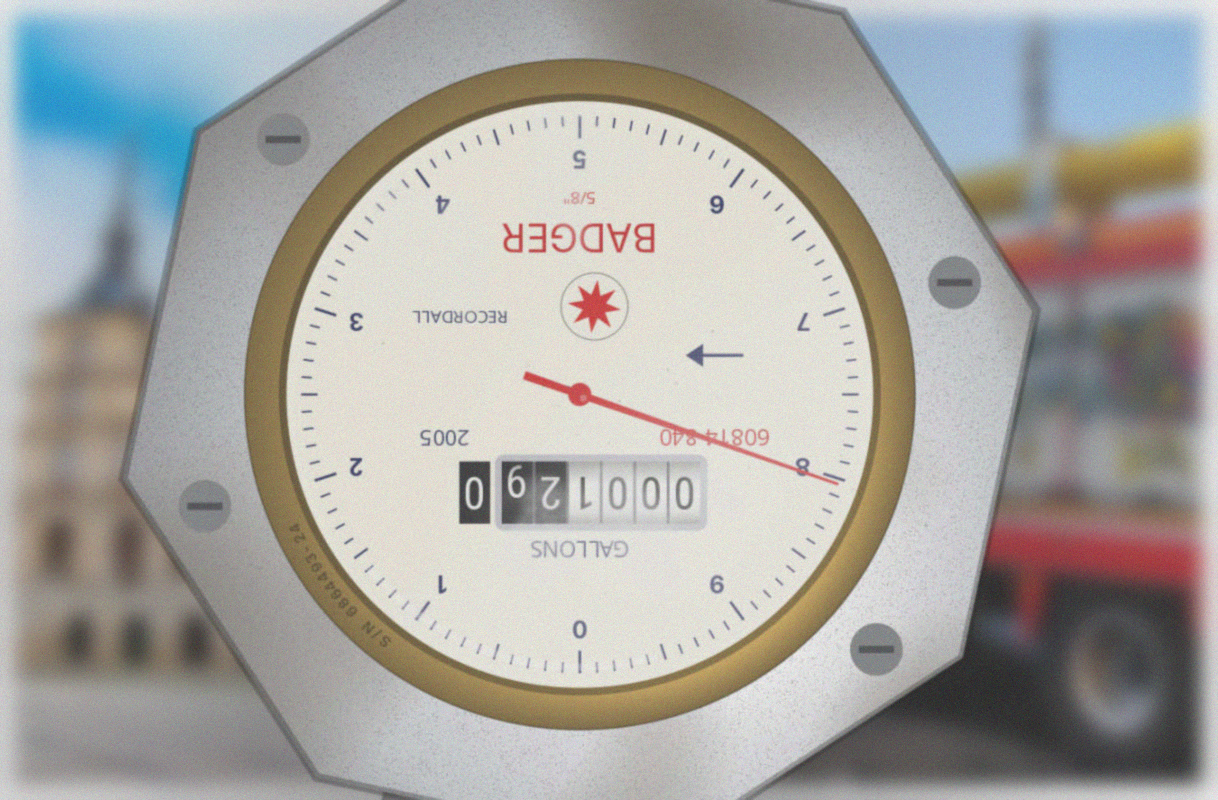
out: **1288.0** gal
